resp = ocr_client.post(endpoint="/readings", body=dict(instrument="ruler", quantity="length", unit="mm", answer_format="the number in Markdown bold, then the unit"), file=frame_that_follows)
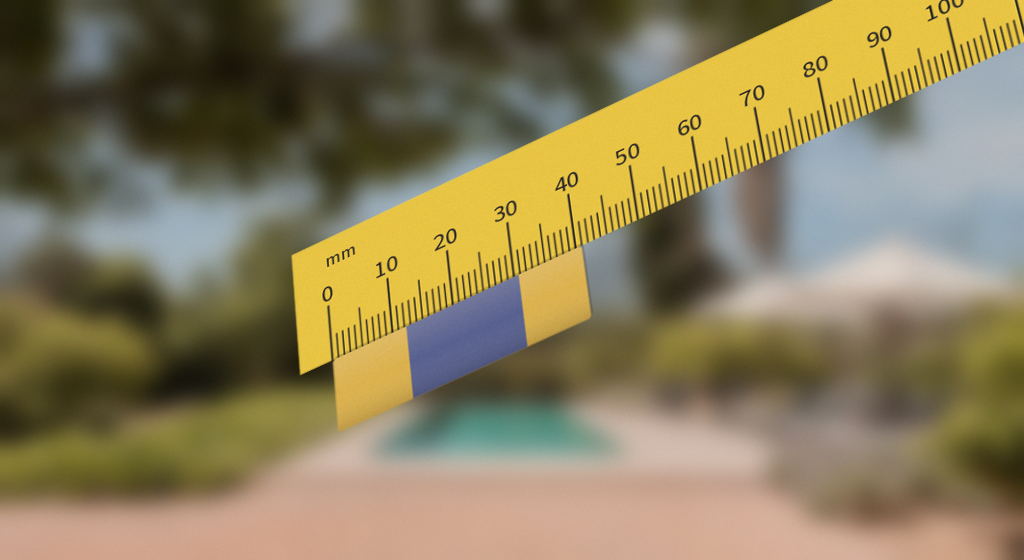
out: **41** mm
